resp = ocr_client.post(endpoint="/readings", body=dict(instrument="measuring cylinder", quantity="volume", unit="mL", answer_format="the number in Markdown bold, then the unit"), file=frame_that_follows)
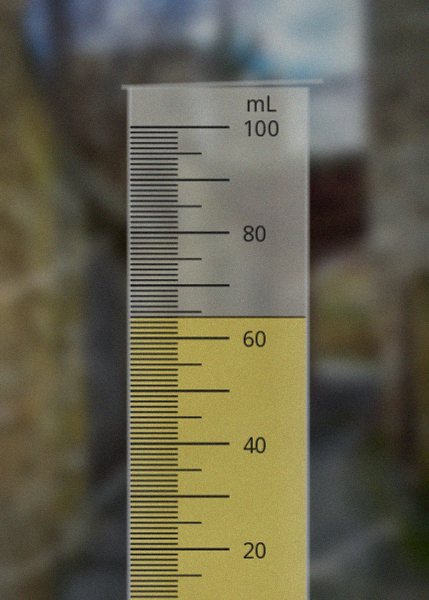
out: **64** mL
